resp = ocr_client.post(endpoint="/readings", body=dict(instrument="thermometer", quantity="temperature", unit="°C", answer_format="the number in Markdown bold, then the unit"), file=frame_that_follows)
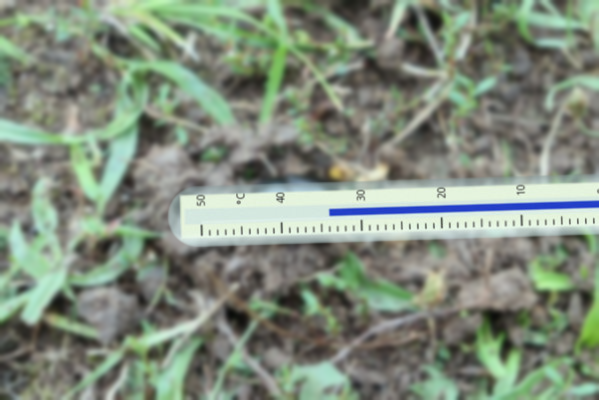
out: **34** °C
